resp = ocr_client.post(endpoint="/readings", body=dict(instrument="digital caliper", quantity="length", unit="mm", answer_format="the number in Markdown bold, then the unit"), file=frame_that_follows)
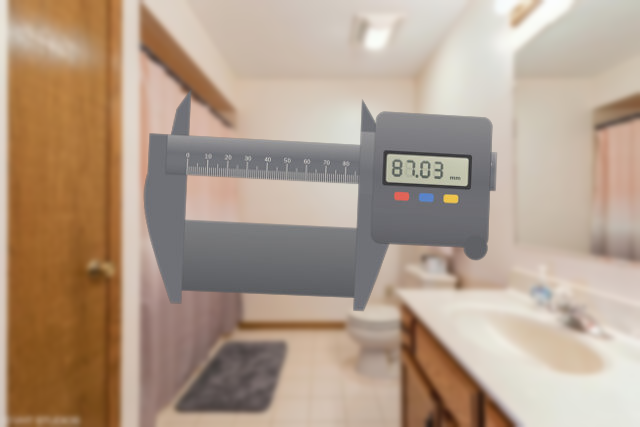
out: **87.03** mm
